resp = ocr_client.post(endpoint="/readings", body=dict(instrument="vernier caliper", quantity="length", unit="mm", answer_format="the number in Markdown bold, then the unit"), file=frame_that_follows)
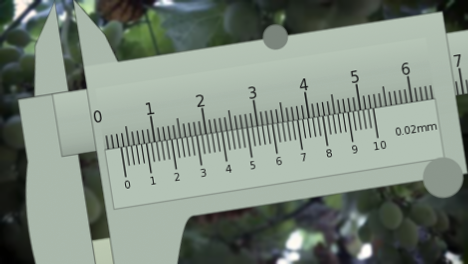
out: **3.5** mm
